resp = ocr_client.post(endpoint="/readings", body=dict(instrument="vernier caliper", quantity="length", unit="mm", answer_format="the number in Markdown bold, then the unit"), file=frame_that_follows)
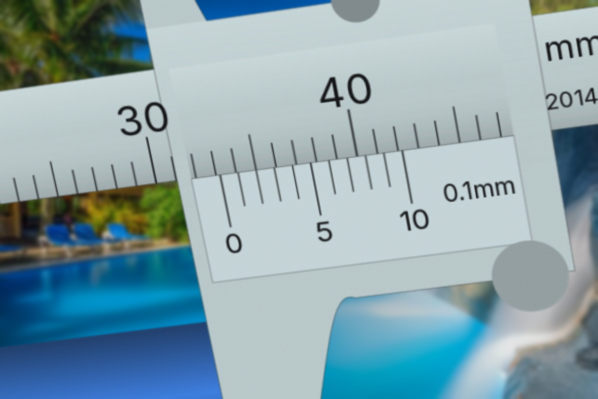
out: **33.2** mm
